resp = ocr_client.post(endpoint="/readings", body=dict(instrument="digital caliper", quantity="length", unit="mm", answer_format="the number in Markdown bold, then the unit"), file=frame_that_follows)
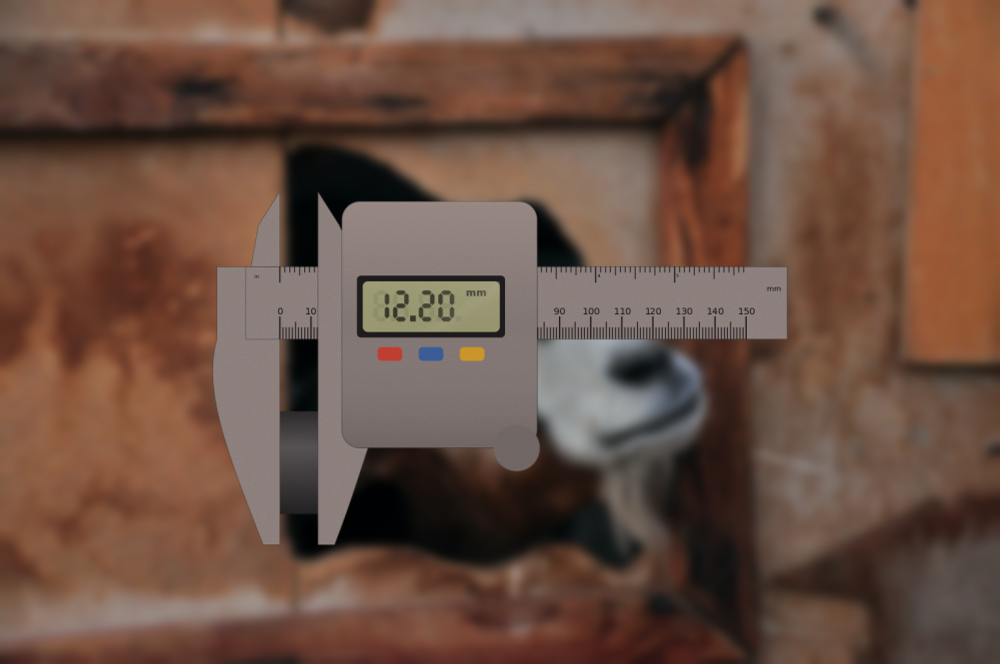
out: **12.20** mm
